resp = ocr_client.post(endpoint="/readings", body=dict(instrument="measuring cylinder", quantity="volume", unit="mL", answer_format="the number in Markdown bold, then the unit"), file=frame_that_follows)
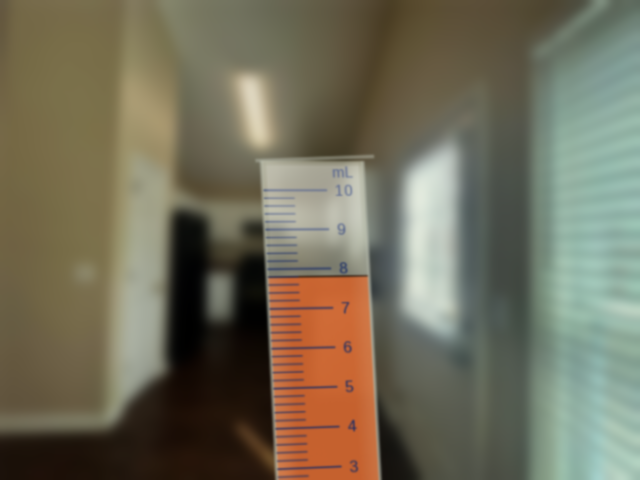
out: **7.8** mL
